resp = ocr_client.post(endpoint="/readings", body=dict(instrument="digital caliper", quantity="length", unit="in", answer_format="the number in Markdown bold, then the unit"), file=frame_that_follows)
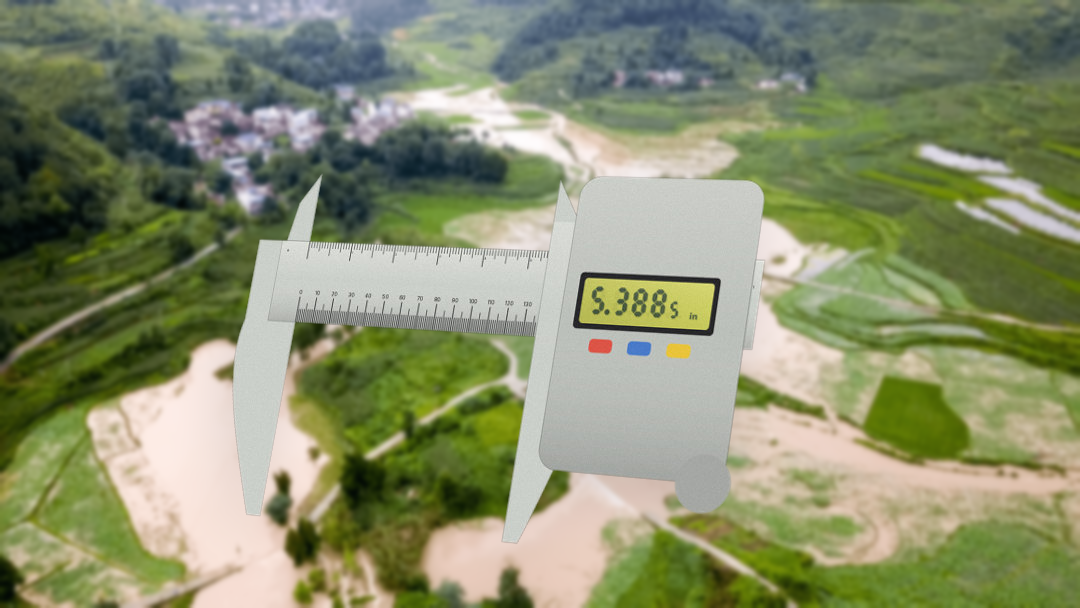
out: **5.3885** in
